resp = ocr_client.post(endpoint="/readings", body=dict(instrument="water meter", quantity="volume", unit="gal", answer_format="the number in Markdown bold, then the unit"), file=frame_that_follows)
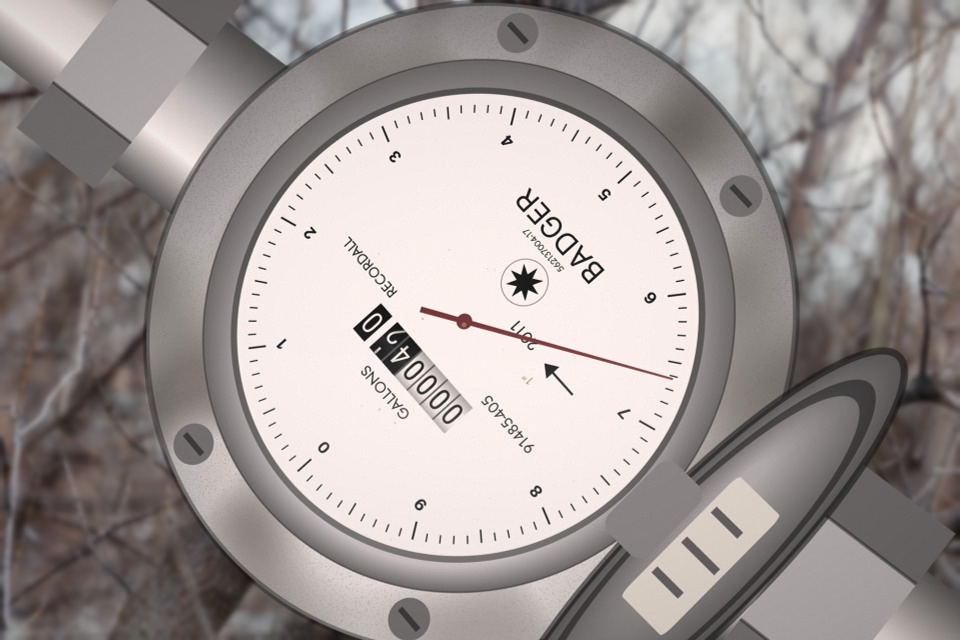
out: **416.6** gal
